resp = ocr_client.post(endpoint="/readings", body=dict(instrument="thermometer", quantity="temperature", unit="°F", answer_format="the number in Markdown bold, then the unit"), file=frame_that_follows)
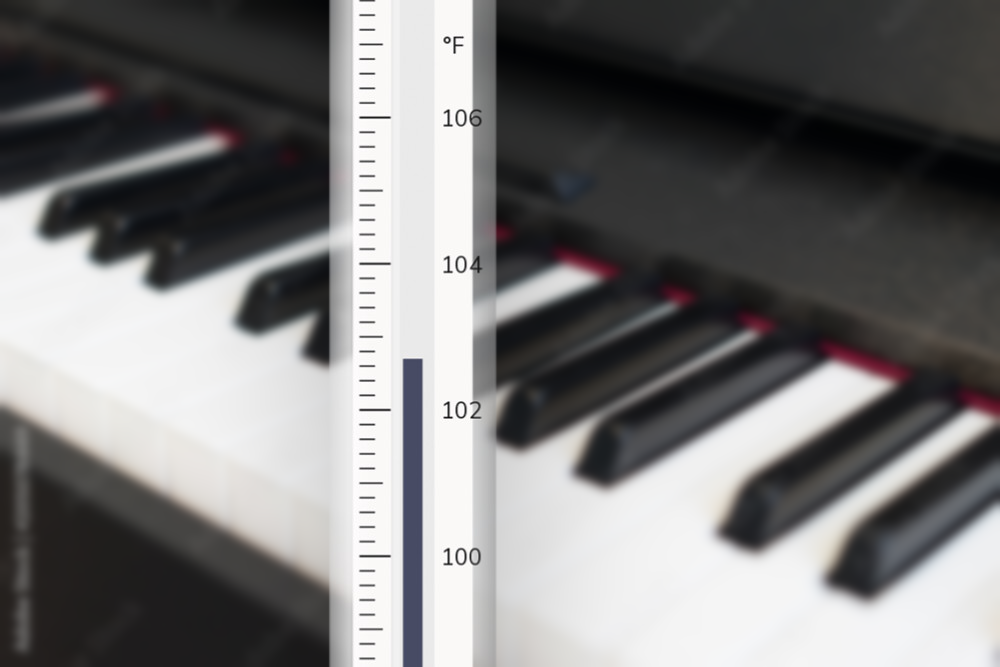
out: **102.7** °F
